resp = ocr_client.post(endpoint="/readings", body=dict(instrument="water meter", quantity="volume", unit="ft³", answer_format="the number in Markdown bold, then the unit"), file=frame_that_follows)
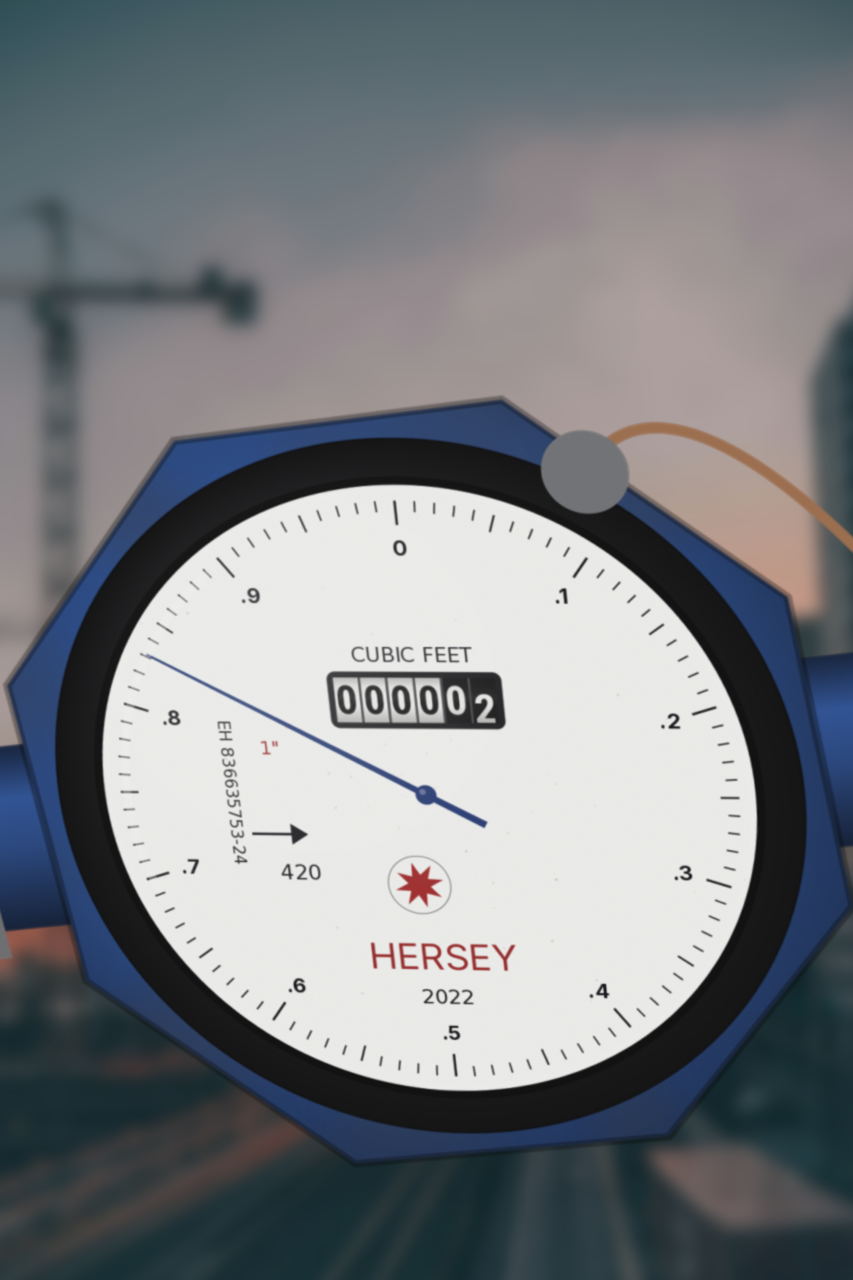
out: **1.83** ft³
